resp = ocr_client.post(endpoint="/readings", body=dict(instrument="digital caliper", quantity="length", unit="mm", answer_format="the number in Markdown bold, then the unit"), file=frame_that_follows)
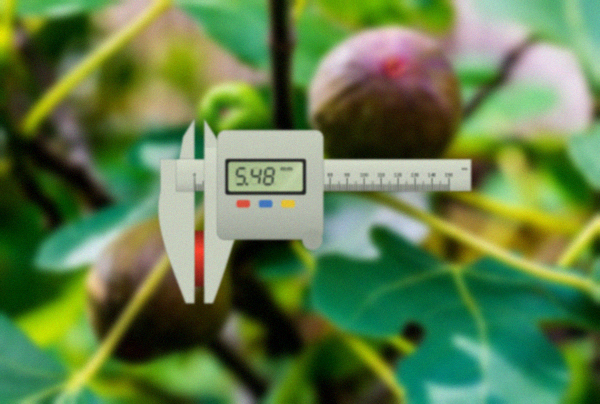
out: **5.48** mm
